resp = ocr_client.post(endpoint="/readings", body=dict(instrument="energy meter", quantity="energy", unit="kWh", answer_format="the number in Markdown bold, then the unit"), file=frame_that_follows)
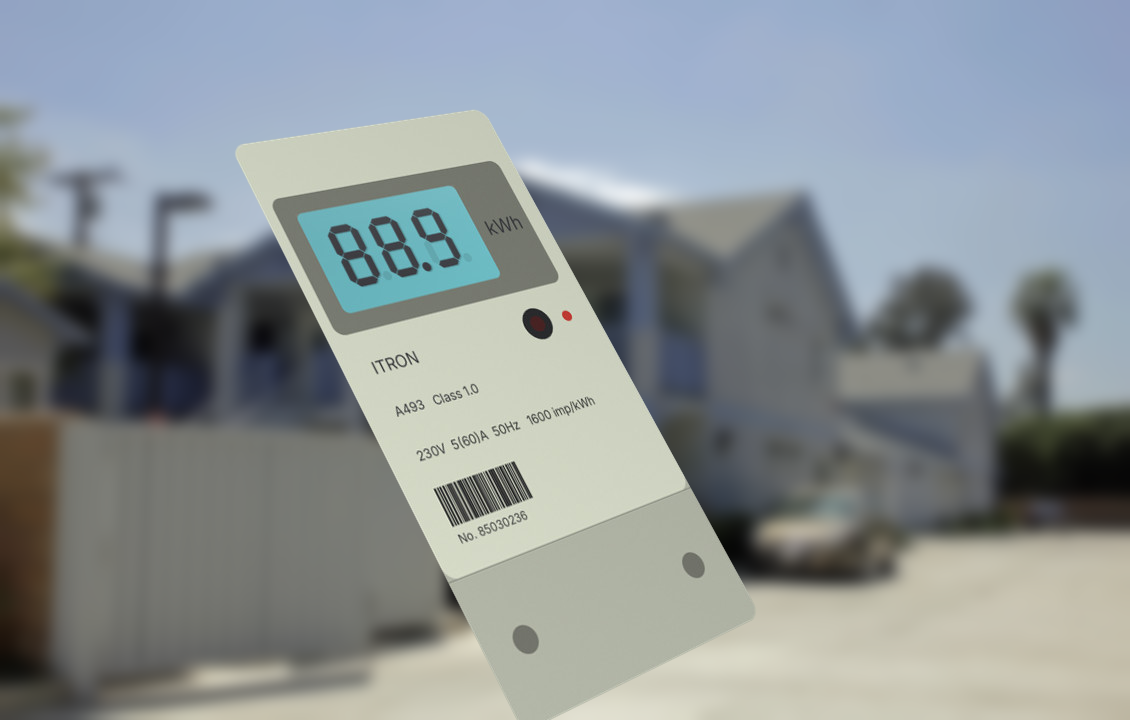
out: **88.9** kWh
